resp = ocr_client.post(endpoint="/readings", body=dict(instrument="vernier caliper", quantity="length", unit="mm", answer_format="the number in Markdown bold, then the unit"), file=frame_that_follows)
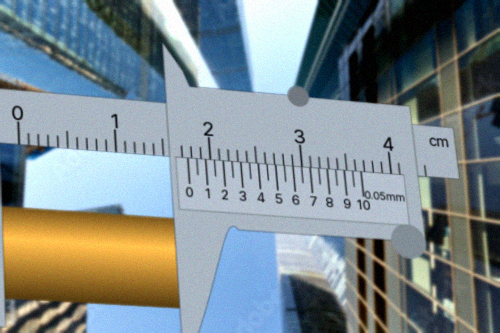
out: **17.6** mm
